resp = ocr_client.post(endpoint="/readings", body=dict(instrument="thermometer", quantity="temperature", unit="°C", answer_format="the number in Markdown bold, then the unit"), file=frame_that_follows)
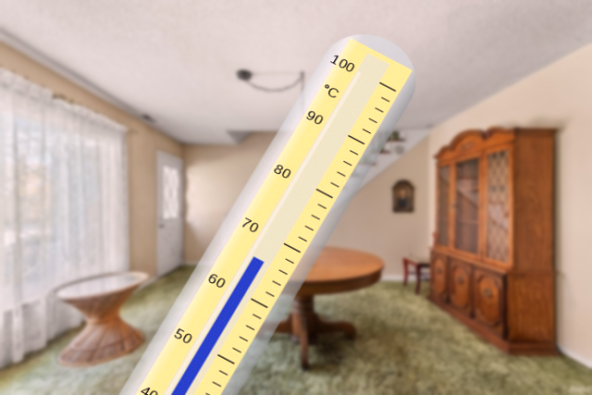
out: **66** °C
